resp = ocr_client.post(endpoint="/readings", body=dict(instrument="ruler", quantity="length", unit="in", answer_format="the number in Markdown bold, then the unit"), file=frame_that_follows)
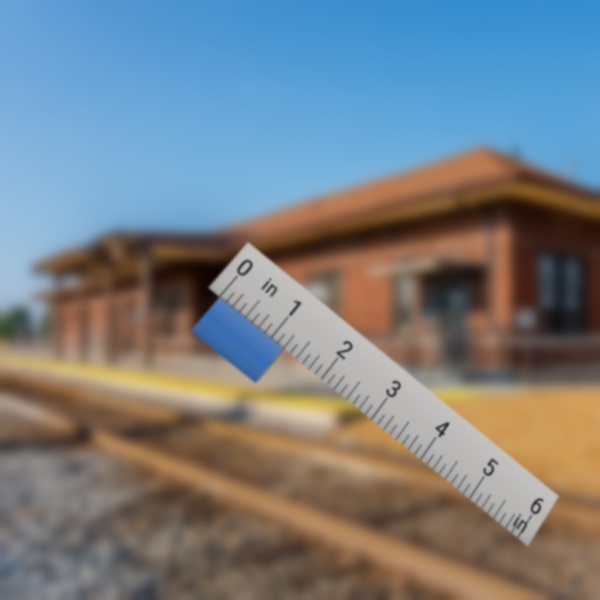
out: **1.25** in
